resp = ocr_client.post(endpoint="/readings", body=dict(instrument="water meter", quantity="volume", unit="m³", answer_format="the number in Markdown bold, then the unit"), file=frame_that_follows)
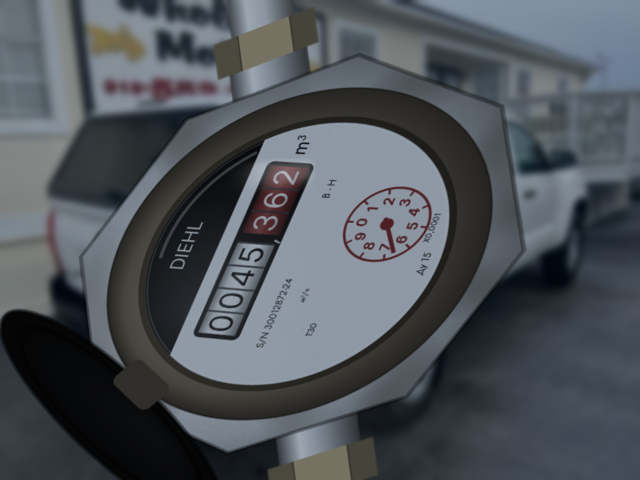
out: **45.3626** m³
